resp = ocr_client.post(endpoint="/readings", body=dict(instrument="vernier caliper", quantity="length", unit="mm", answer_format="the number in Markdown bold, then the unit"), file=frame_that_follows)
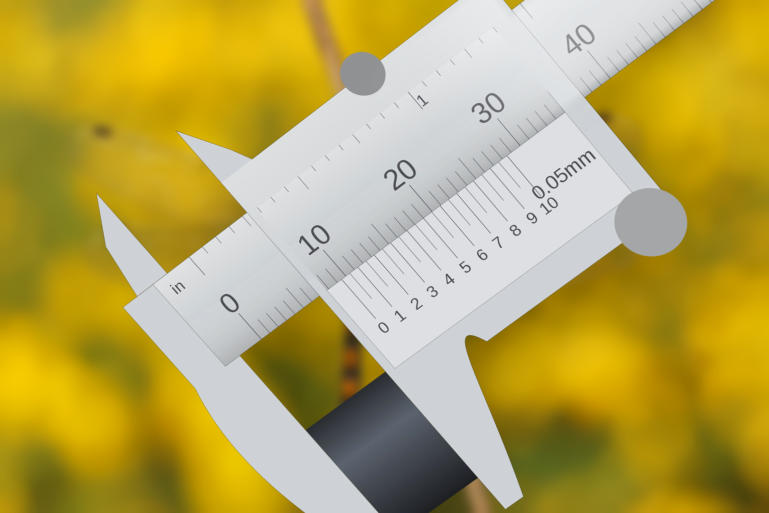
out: **9.5** mm
